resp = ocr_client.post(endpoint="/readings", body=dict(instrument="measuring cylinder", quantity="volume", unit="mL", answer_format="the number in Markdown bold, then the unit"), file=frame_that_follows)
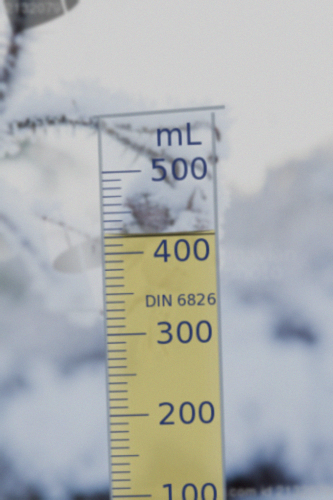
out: **420** mL
